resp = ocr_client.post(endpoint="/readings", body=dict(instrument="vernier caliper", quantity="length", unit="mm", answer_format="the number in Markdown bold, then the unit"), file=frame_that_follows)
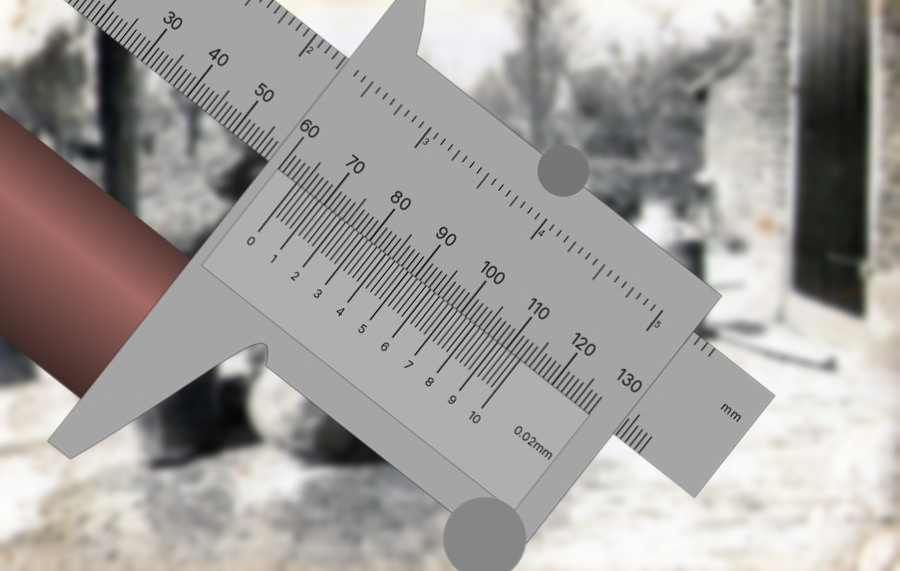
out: **64.0** mm
